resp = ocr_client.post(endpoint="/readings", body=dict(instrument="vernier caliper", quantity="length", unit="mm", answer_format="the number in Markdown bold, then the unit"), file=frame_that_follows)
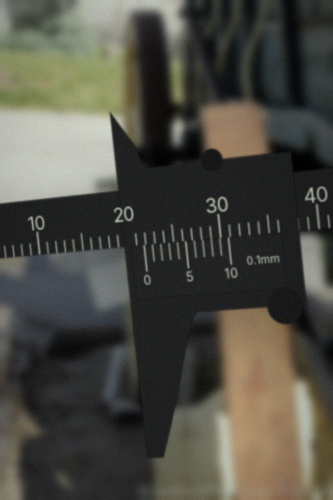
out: **21.8** mm
